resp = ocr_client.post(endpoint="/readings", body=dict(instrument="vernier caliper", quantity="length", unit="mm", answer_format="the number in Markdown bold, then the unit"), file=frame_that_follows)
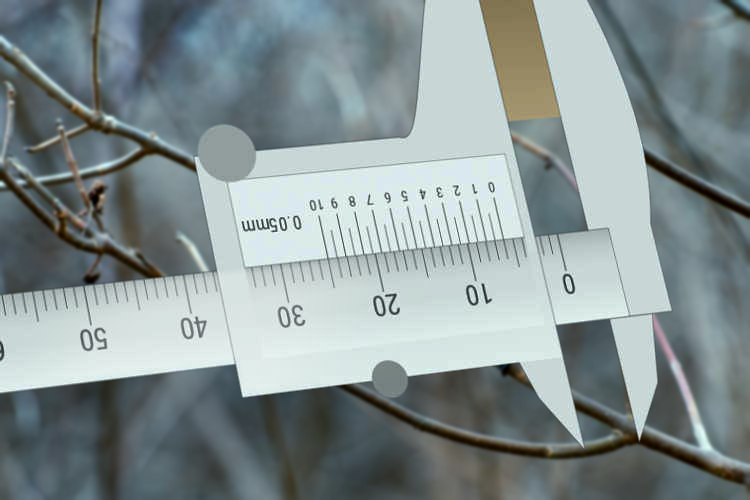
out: **6.0** mm
